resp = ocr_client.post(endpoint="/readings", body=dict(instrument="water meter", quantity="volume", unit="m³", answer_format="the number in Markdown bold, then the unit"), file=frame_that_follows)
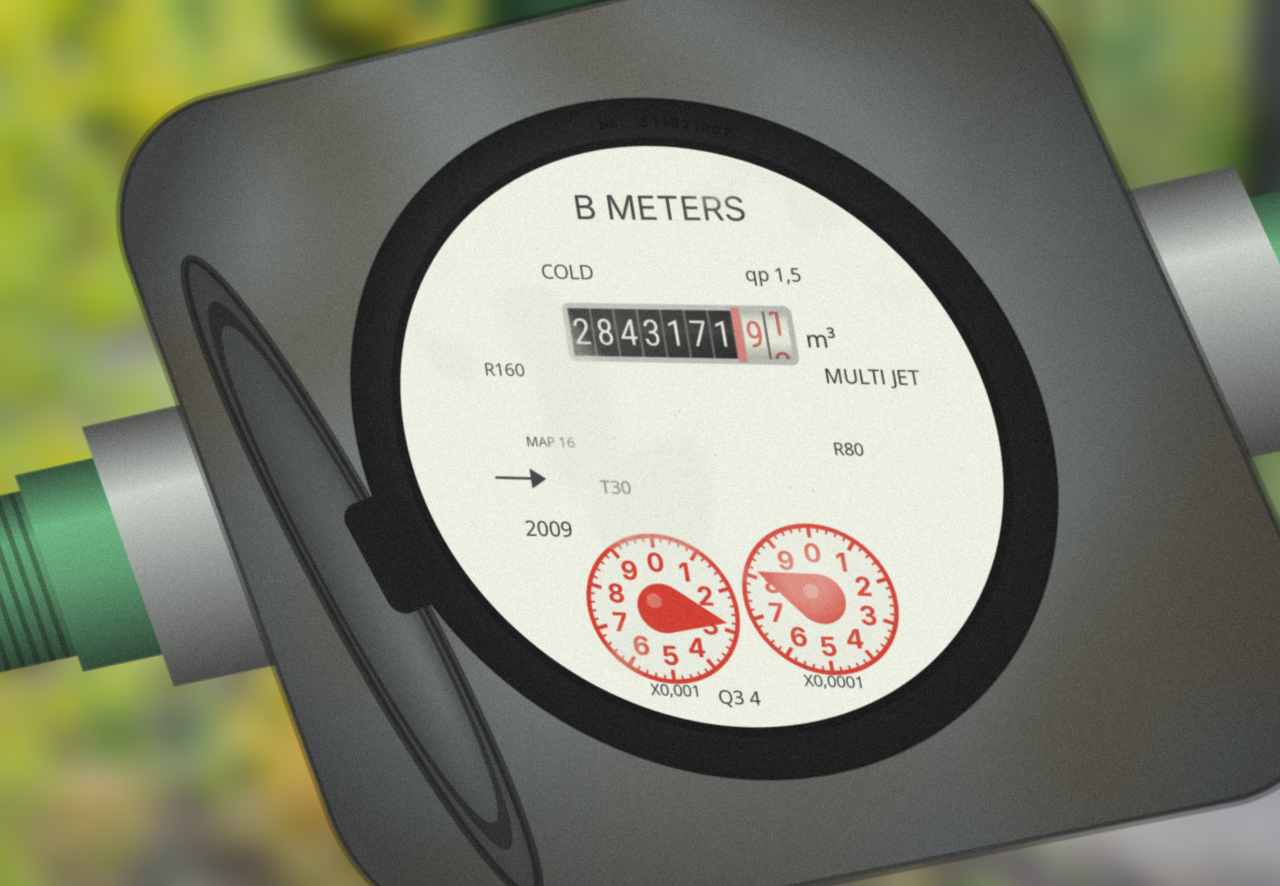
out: **2843171.9128** m³
